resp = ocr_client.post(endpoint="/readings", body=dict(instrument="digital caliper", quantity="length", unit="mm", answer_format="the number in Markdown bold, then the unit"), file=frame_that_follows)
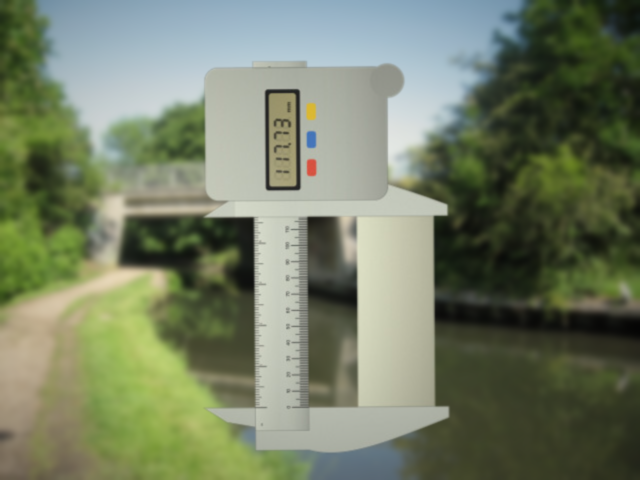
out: **117.73** mm
